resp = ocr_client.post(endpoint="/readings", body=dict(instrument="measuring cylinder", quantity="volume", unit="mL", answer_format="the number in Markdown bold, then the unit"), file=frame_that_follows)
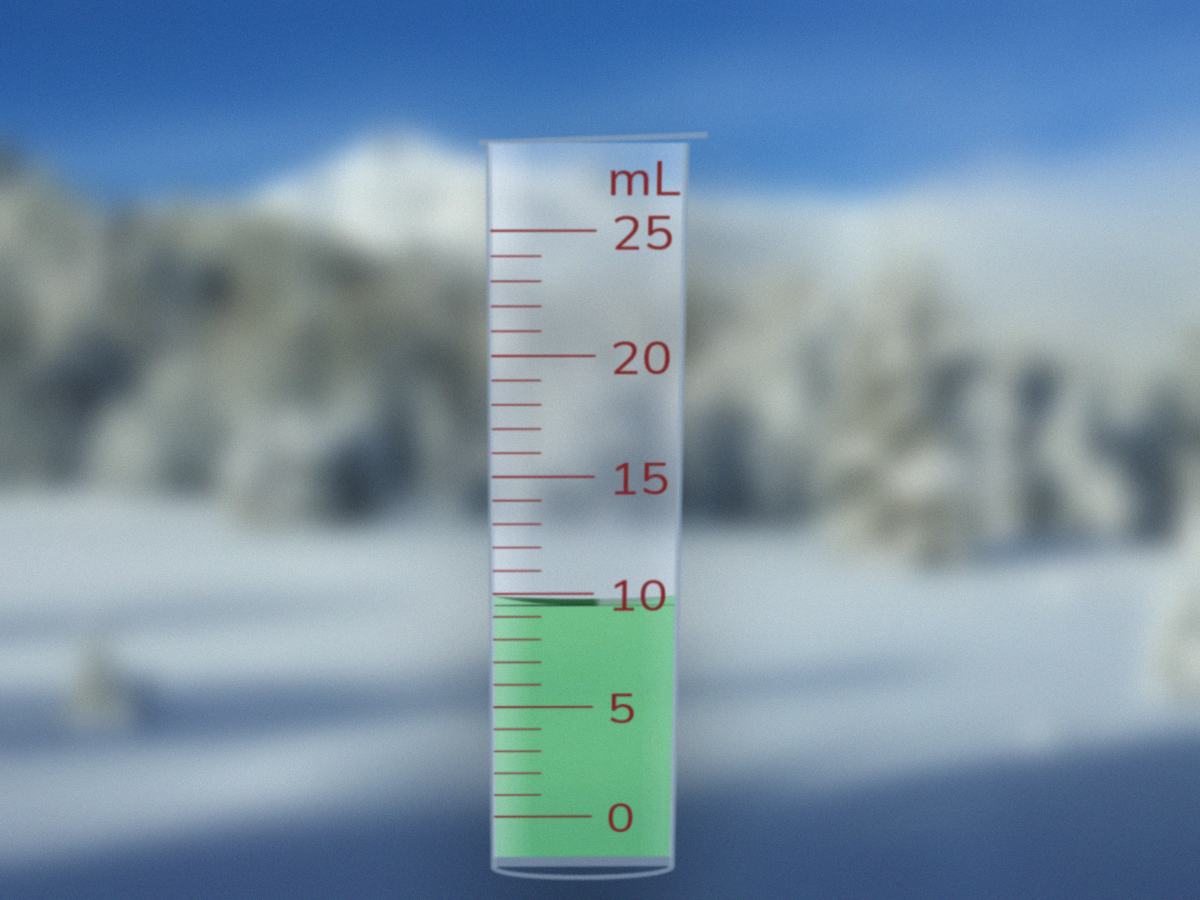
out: **9.5** mL
